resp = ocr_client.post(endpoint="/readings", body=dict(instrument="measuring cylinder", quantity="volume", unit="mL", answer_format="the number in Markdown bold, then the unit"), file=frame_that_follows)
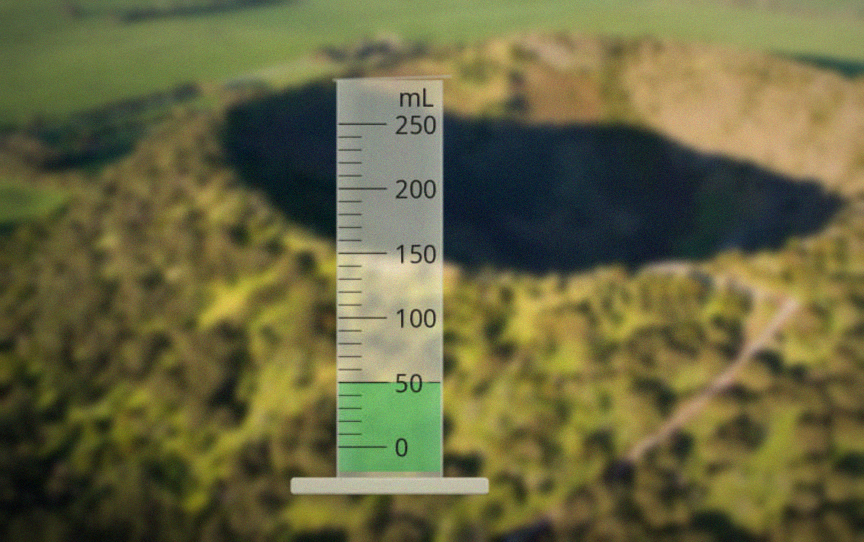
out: **50** mL
